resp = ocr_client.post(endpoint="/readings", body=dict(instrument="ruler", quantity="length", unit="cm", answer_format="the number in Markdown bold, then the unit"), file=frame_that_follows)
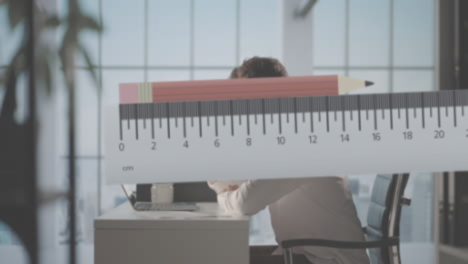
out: **16** cm
